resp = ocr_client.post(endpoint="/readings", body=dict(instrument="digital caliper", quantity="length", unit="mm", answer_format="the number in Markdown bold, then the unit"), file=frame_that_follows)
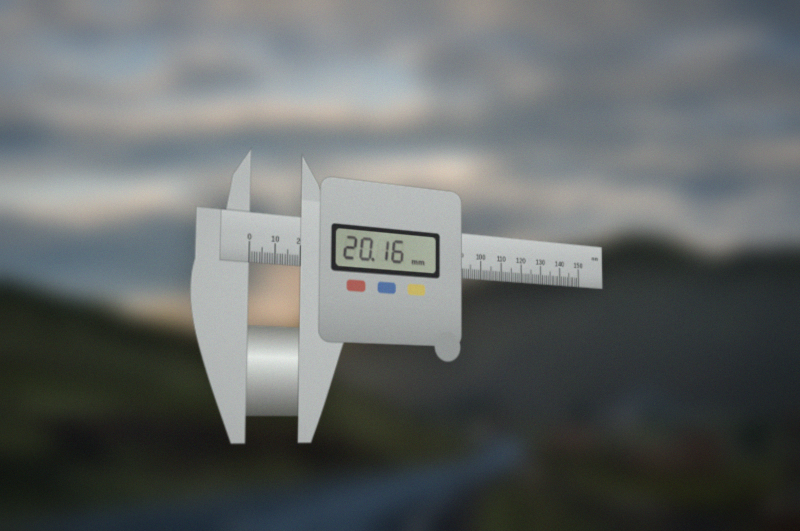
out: **20.16** mm
